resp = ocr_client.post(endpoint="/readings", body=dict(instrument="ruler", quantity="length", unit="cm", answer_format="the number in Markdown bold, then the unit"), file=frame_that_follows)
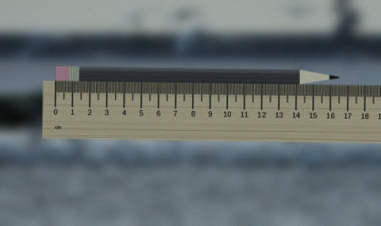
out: **16.5** cm
